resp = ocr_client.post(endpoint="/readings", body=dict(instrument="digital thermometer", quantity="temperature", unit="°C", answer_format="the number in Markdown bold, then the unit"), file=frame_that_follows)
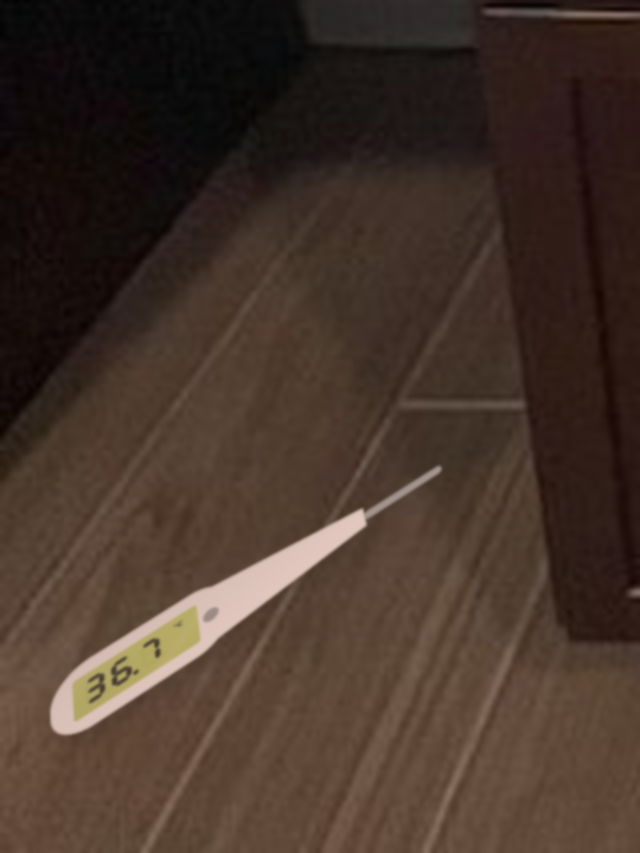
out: **36.7** °C
